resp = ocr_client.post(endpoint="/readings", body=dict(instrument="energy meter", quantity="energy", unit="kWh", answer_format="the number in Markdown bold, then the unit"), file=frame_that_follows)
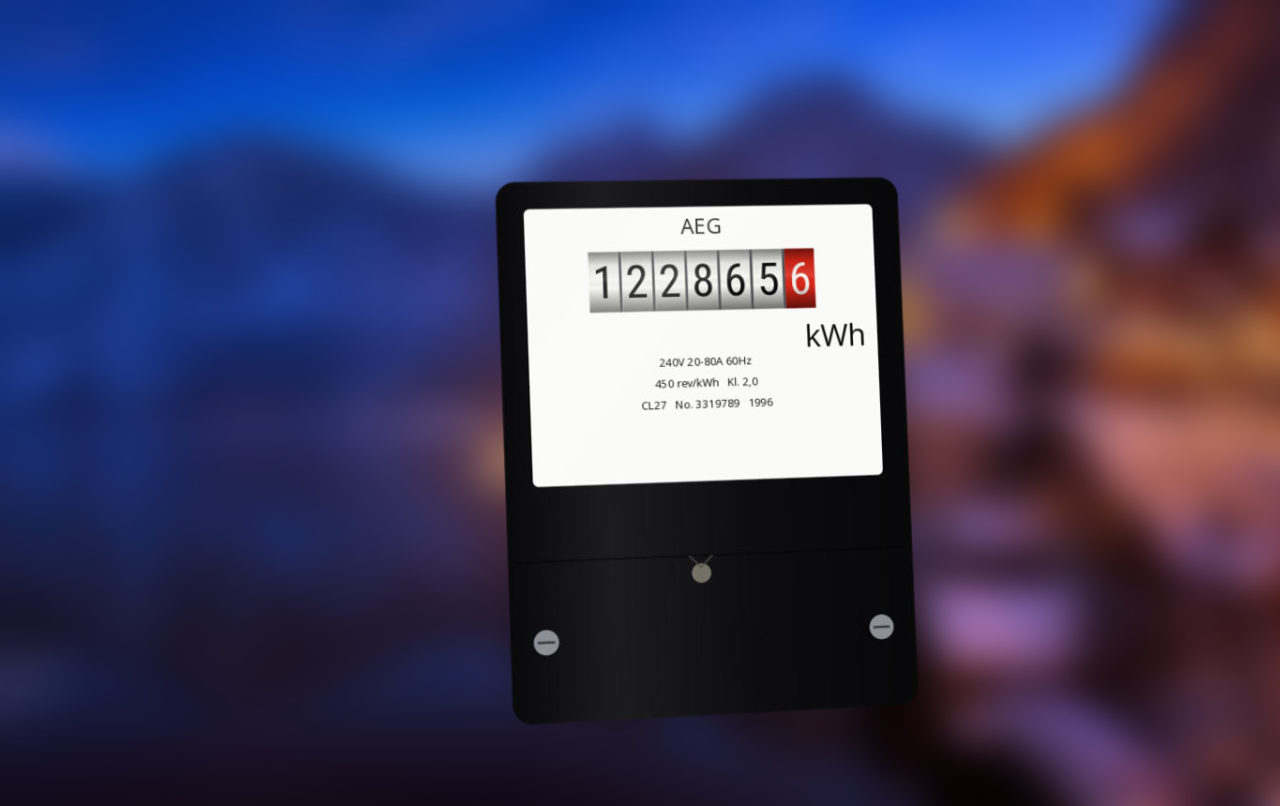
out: **122865.6** kWh
